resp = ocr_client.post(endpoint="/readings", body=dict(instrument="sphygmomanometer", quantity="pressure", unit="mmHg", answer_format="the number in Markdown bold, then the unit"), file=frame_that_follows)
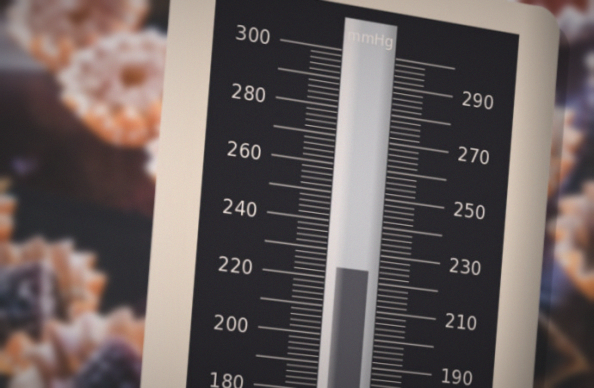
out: **224** mmHg
